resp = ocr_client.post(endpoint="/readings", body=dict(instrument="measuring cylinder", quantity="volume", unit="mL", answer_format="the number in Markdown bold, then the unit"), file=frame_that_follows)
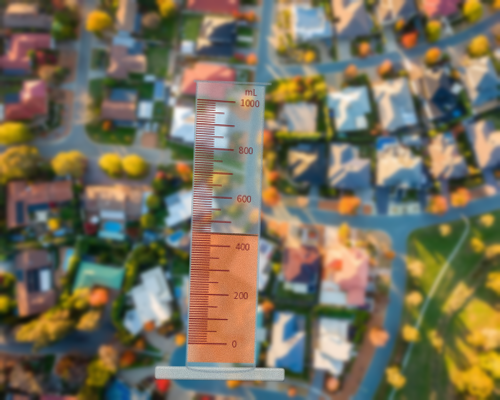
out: **450** mL
